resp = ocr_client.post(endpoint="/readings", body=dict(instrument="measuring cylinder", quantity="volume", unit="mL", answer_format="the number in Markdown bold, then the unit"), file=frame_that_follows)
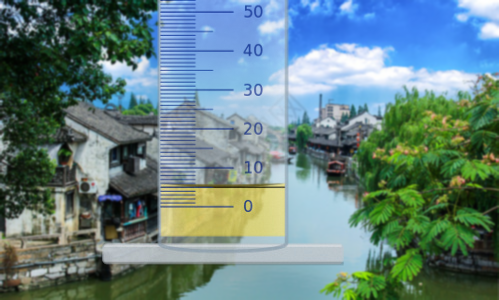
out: **5** mL
